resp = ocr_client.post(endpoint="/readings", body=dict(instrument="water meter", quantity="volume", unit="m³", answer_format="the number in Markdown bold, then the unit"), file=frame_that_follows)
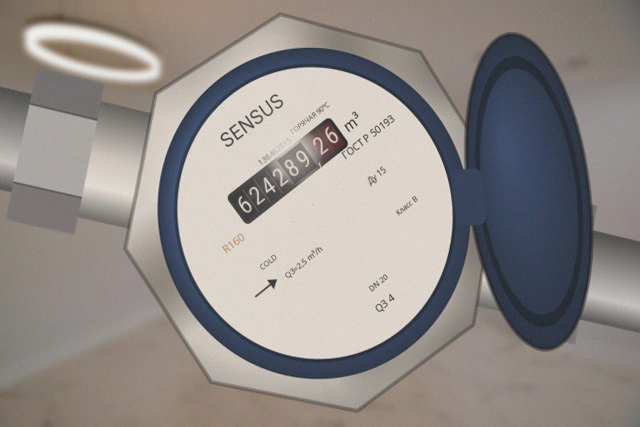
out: **624289.26** m³
